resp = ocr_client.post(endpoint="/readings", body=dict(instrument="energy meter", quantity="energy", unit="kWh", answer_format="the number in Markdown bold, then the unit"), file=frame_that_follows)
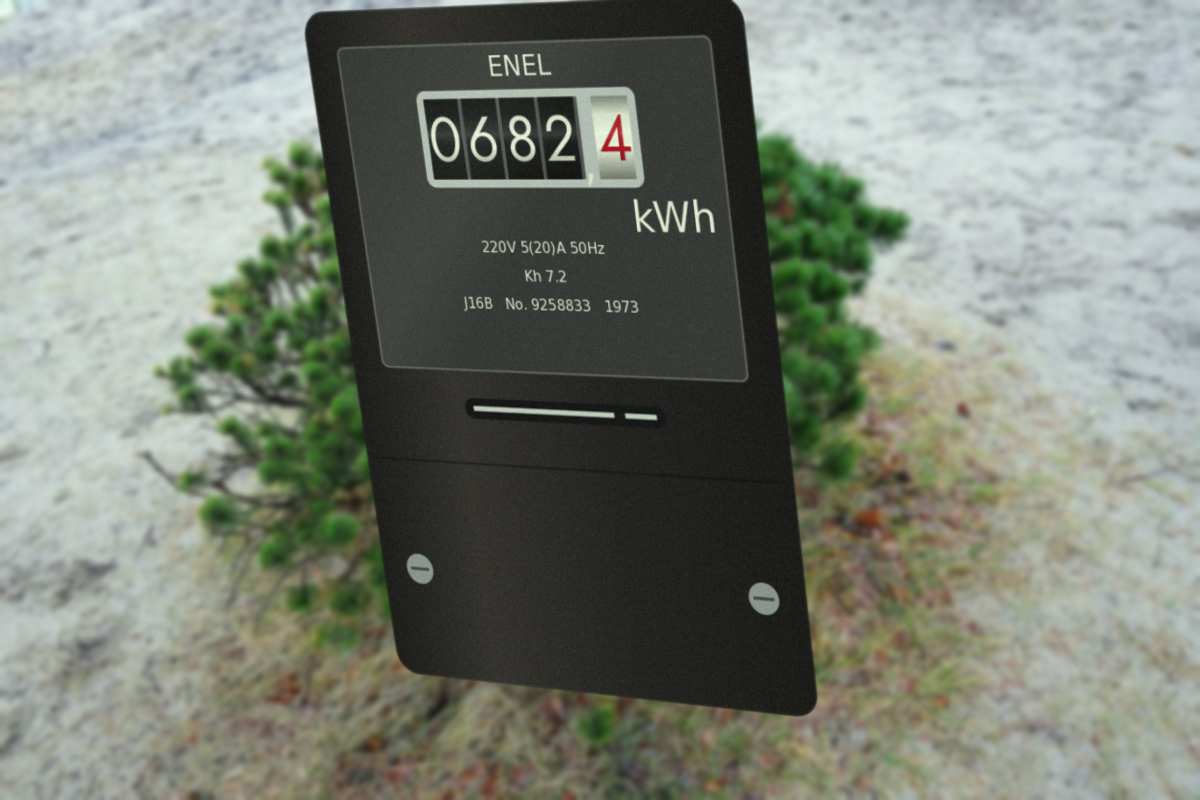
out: **682.4** kWh
